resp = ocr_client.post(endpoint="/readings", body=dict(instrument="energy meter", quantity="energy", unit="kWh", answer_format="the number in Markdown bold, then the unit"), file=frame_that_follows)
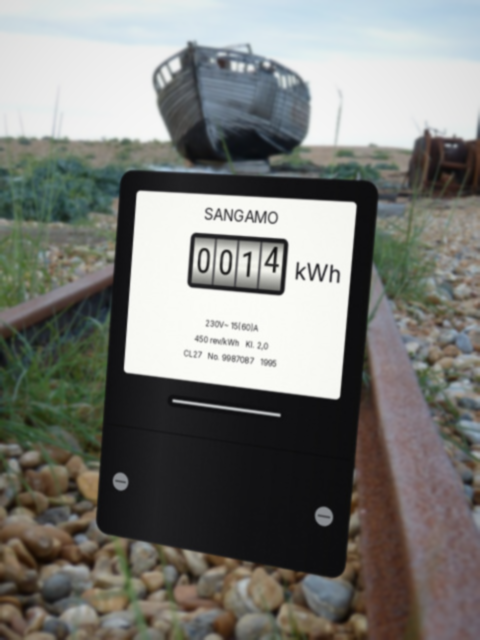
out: **14** kWh
